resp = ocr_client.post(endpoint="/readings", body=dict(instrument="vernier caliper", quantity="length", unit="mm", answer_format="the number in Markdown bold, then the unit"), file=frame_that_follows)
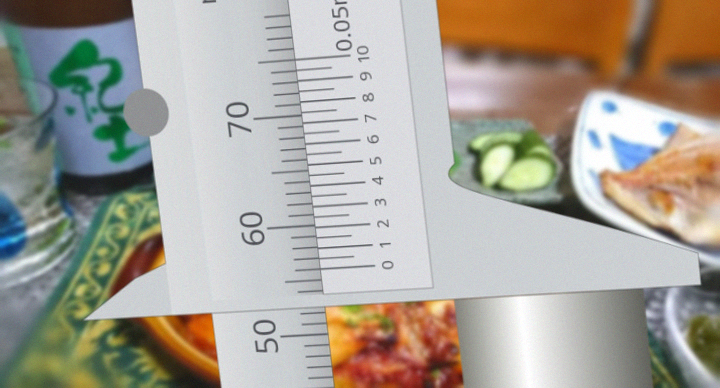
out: **56.0** mm
